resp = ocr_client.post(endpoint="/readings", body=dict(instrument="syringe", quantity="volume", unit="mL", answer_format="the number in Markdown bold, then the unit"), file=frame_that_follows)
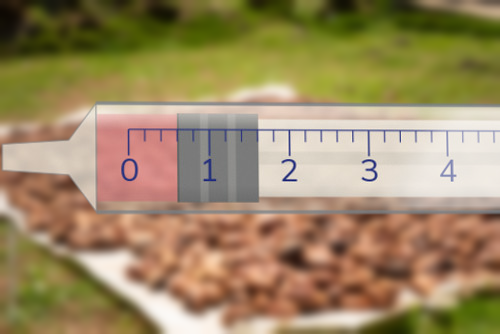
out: **0.6** mL
